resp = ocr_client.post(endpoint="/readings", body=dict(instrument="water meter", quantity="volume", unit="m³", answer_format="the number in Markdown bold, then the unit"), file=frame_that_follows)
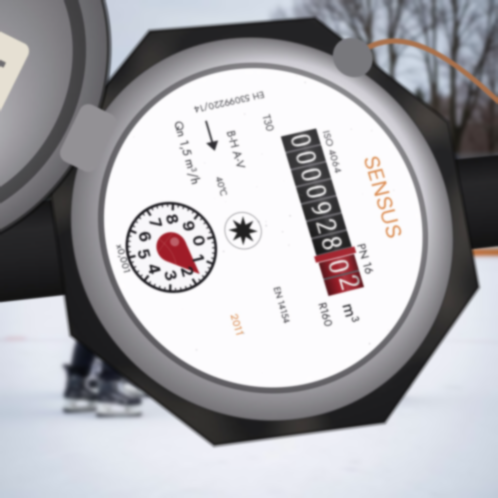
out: **928.021** m³
